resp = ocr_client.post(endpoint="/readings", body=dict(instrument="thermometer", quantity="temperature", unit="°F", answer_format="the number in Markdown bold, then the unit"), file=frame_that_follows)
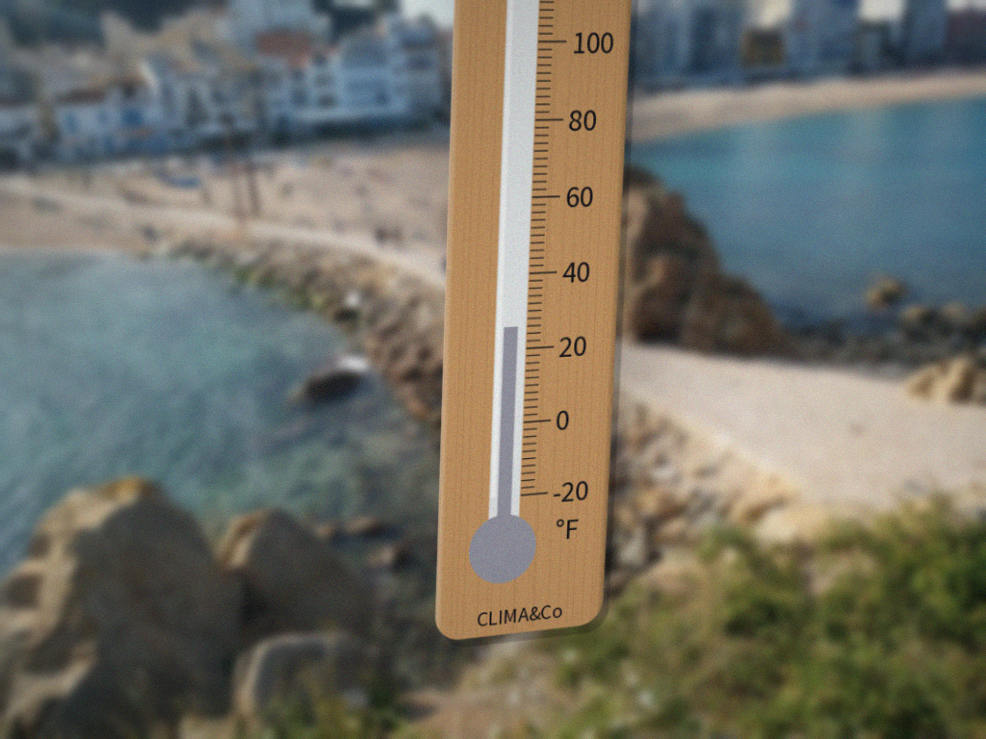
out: **26** °F
